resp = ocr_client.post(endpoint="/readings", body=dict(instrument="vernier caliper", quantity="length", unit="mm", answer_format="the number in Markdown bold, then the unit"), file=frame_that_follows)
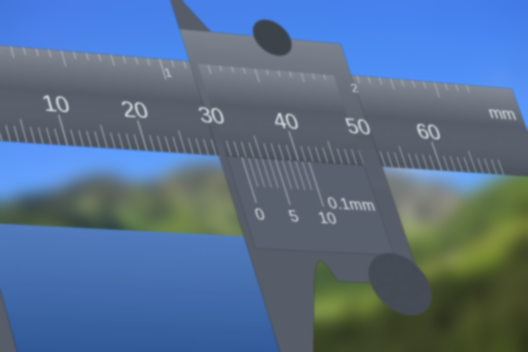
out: **32.4** mm
